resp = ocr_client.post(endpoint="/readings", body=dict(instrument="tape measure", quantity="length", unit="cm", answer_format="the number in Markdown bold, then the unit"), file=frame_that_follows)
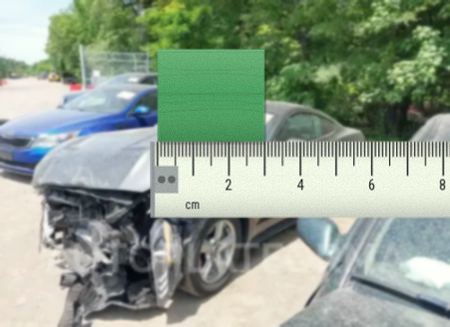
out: **3** cm
